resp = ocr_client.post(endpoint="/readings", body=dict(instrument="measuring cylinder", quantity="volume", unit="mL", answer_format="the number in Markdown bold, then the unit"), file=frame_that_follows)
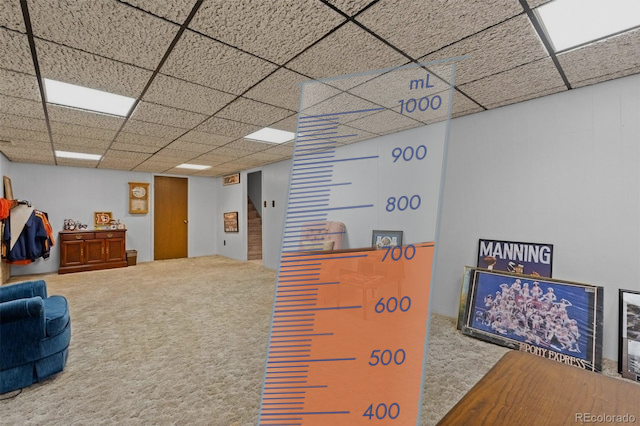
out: **710** mL
